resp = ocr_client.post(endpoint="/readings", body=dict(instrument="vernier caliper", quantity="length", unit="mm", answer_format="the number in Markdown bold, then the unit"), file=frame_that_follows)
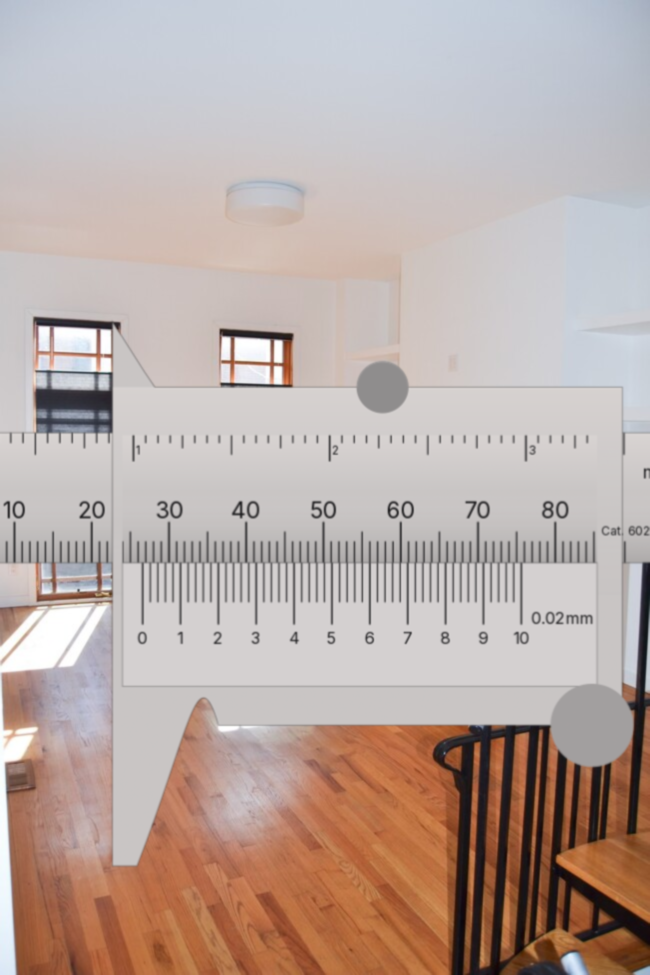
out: **26.6** mm
